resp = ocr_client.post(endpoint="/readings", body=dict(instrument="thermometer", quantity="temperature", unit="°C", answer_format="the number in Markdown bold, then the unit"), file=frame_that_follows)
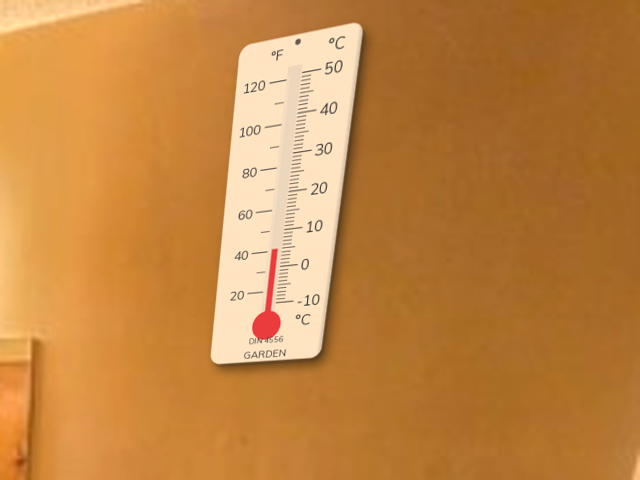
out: **5** °C
